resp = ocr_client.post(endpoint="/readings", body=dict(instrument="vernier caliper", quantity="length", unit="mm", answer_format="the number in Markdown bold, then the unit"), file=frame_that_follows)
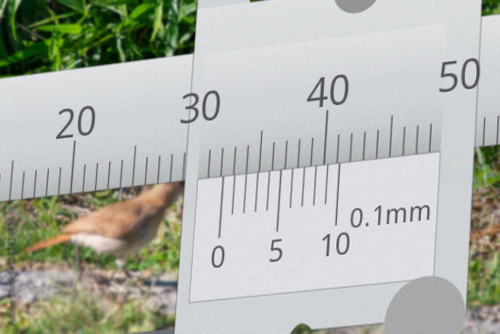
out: **32.2** mm
